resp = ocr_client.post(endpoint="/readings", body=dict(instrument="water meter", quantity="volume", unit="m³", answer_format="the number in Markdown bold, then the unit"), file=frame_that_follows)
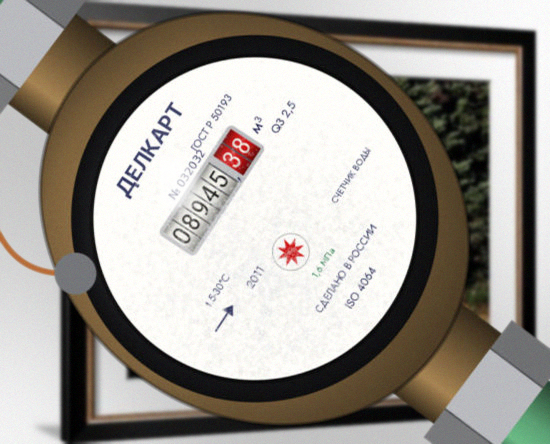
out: **8945.38** m³
